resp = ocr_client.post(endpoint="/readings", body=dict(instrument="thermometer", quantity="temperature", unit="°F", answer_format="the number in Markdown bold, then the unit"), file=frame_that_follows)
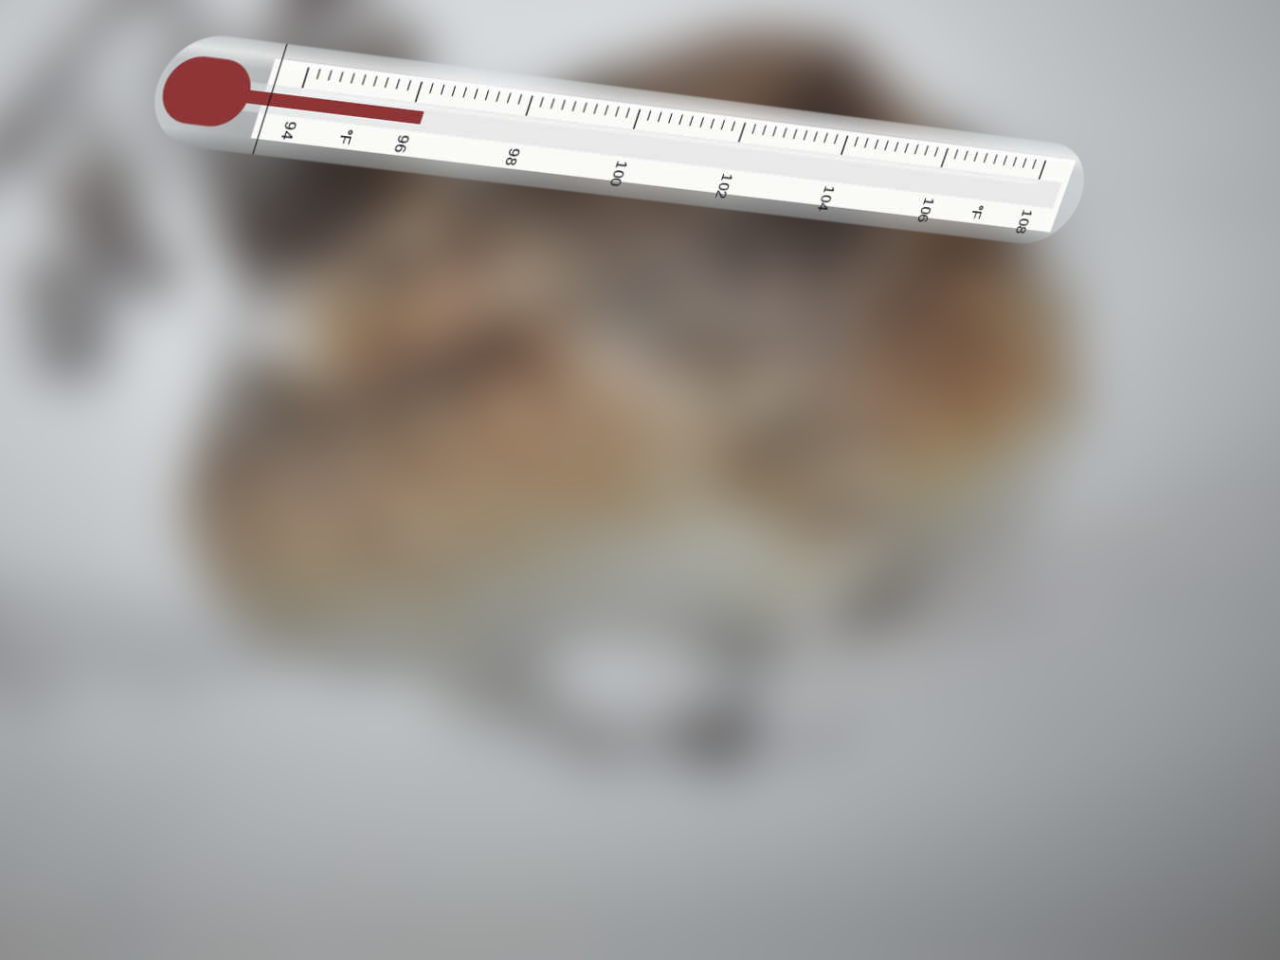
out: **96.2** °F
